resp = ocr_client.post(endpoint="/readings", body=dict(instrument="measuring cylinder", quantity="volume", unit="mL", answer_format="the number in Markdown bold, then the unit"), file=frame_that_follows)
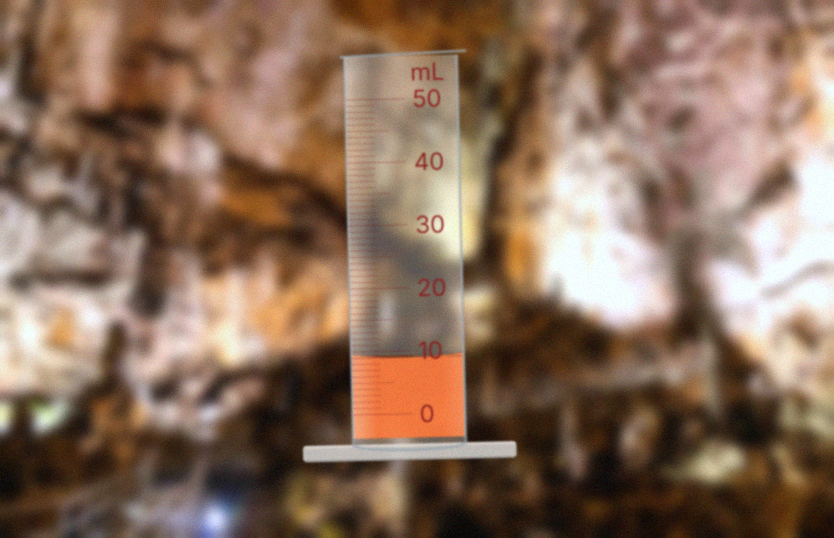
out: **9** mL
